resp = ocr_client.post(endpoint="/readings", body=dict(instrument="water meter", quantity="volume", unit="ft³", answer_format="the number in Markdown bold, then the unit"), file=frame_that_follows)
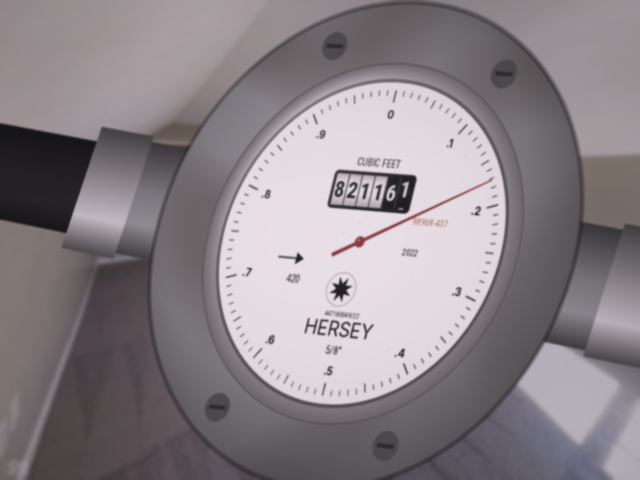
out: **821161.17** ft³
